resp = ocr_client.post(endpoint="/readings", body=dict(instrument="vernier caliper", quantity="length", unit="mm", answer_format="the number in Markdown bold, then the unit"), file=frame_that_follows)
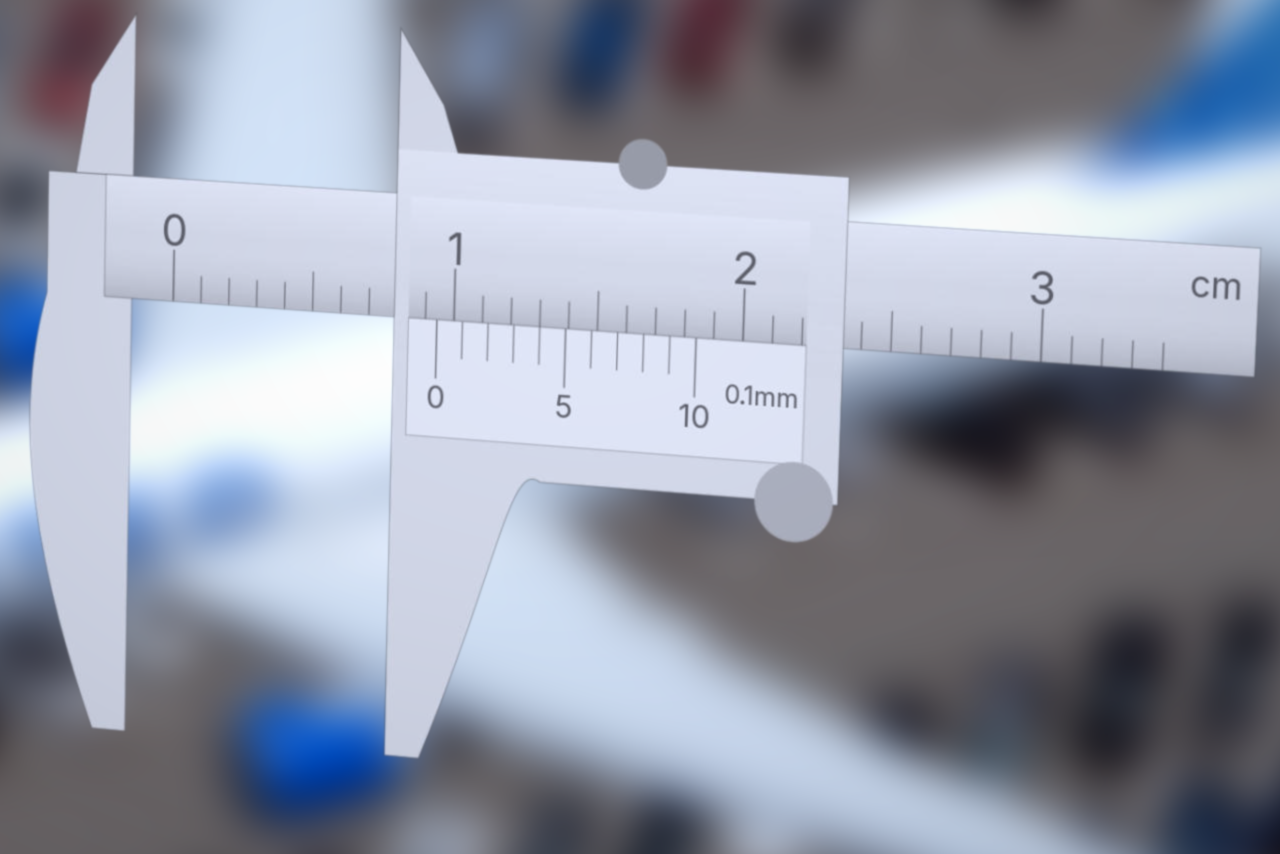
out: **9.4** mm
